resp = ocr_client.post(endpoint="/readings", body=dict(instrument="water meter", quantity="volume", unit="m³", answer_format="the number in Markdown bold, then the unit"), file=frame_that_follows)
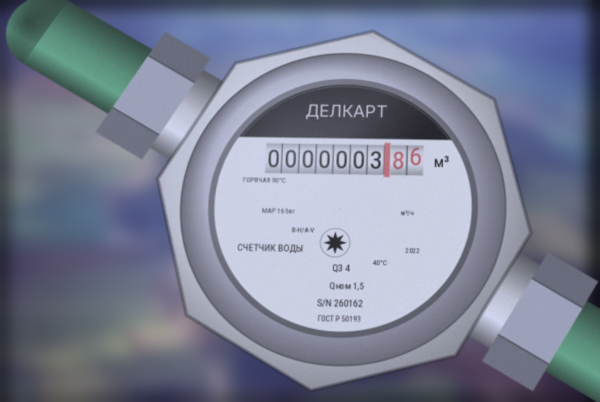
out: **3.86** m³
